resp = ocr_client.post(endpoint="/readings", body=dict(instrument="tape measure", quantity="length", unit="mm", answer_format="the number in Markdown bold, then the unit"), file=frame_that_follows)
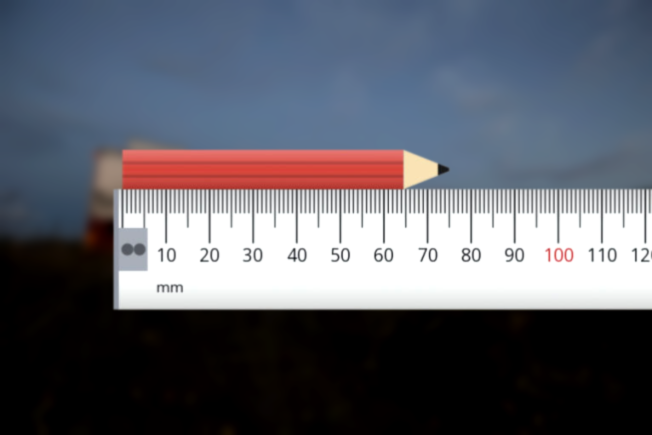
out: **75** mm
